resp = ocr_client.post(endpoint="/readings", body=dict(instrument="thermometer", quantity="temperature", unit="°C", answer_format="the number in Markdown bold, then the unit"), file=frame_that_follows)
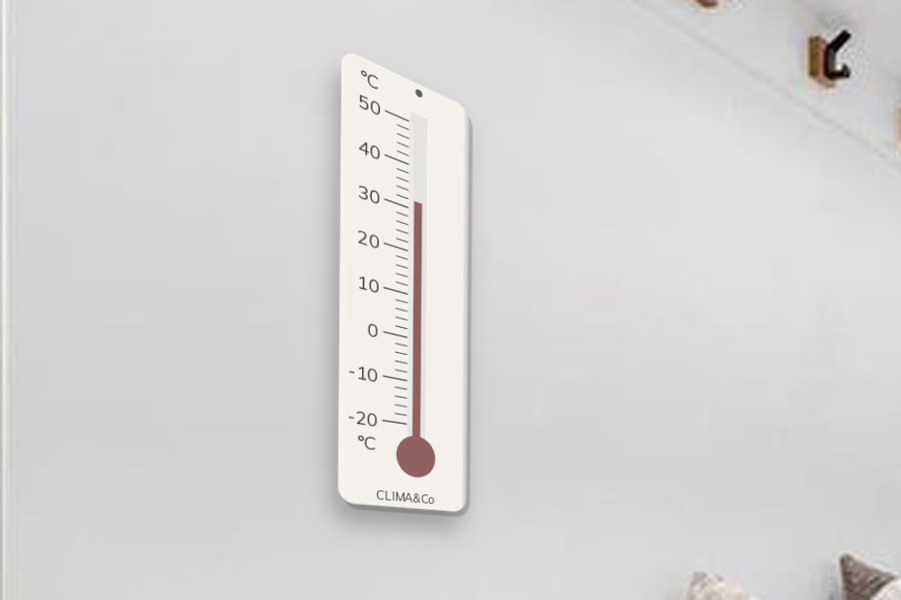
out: **32** °C
